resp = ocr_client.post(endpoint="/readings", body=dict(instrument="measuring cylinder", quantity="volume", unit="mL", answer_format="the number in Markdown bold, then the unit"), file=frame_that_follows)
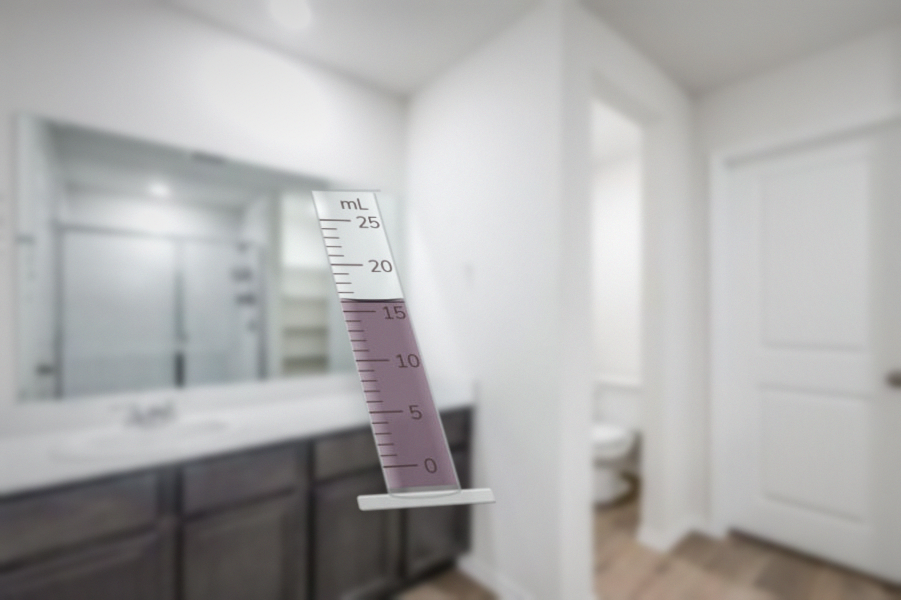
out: **16** mL
